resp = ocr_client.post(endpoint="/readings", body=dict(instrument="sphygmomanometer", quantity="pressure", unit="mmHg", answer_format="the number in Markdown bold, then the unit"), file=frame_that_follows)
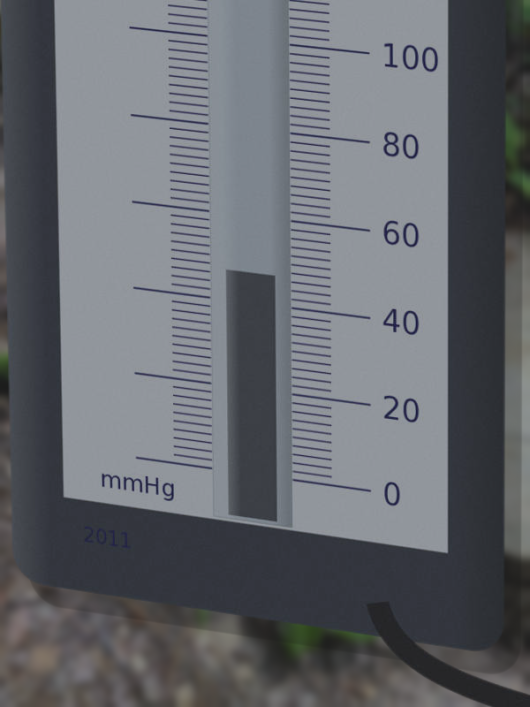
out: **47** mmHg
